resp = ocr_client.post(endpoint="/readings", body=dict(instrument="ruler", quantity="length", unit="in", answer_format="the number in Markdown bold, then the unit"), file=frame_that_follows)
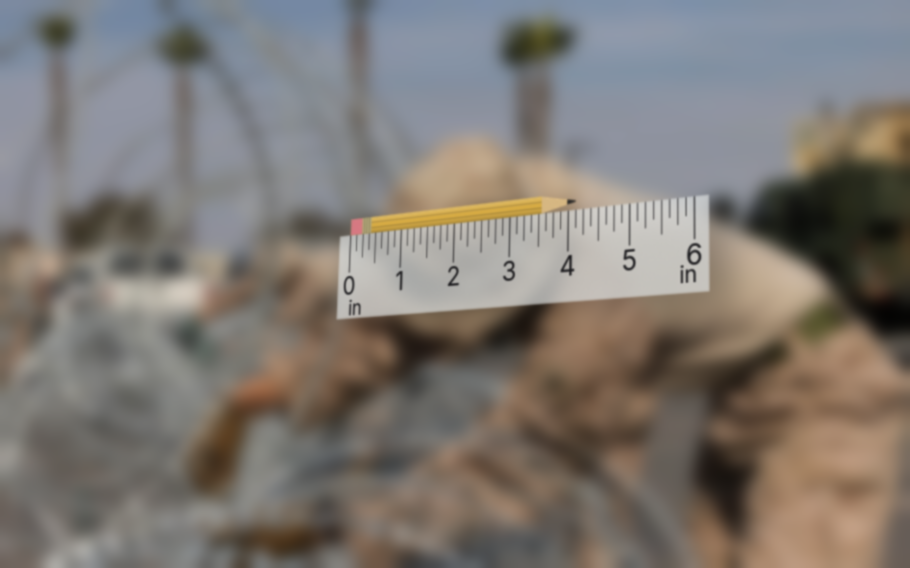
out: **4.125** in
